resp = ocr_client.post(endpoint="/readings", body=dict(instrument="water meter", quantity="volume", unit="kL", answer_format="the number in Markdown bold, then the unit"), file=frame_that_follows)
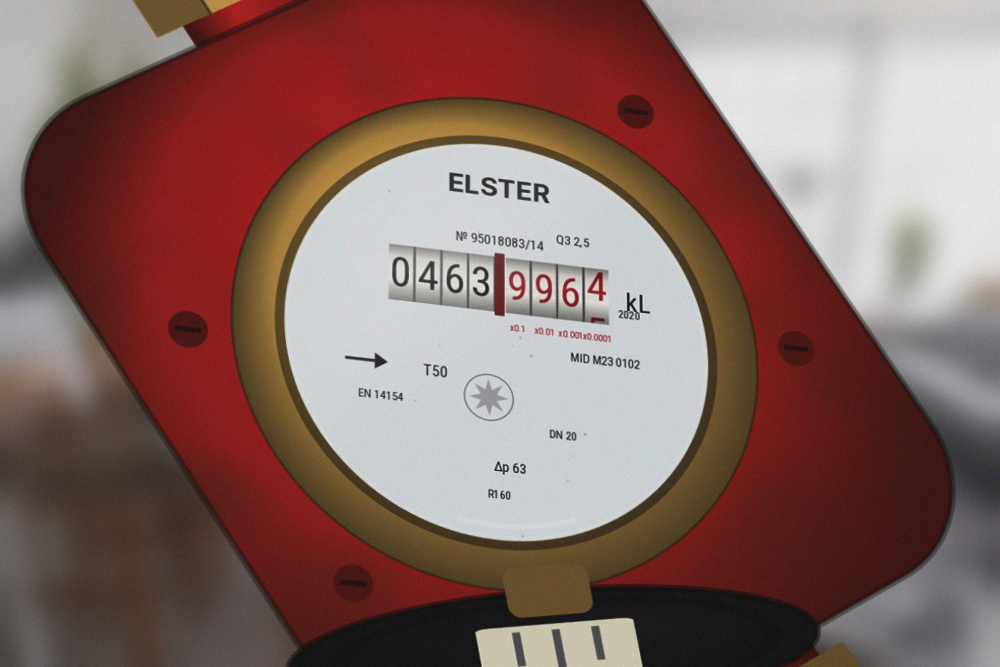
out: **463.9964** kL
